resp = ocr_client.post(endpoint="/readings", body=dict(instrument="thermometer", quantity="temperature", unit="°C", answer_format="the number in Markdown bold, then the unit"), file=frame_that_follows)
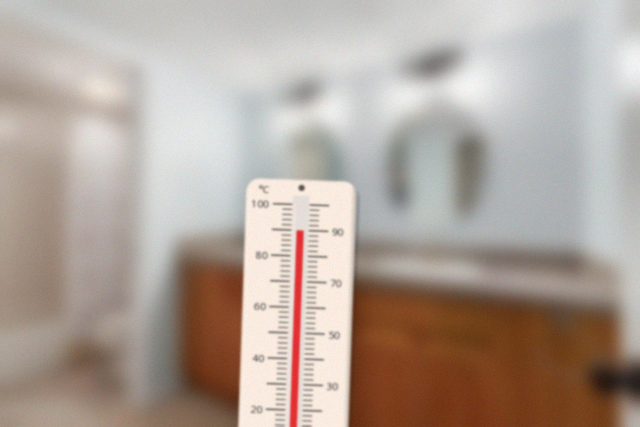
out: **90** °C
